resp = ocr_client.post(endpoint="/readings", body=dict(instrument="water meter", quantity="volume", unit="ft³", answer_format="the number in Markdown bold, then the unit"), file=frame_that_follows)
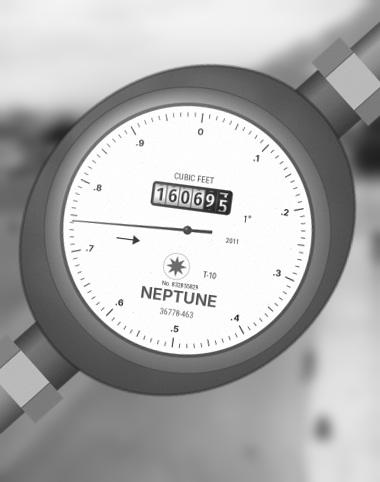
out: **160694.74** ft³
